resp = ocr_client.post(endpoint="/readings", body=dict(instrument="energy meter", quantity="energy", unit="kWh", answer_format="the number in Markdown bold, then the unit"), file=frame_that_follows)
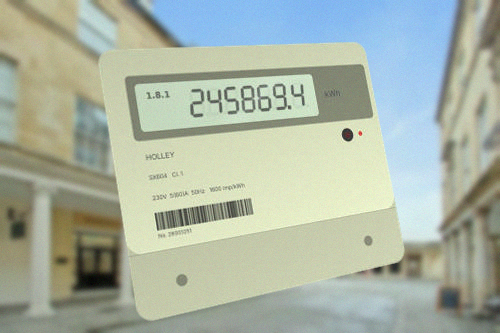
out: **245869.4** kWh
